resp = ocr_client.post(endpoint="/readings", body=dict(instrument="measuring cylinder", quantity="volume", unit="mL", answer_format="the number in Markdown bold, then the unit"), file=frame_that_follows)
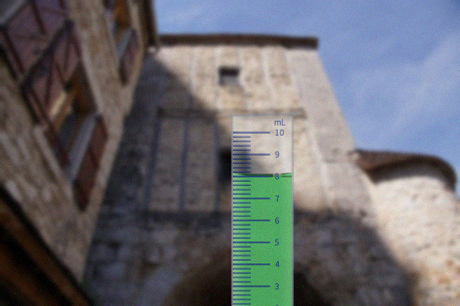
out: **8** mL
